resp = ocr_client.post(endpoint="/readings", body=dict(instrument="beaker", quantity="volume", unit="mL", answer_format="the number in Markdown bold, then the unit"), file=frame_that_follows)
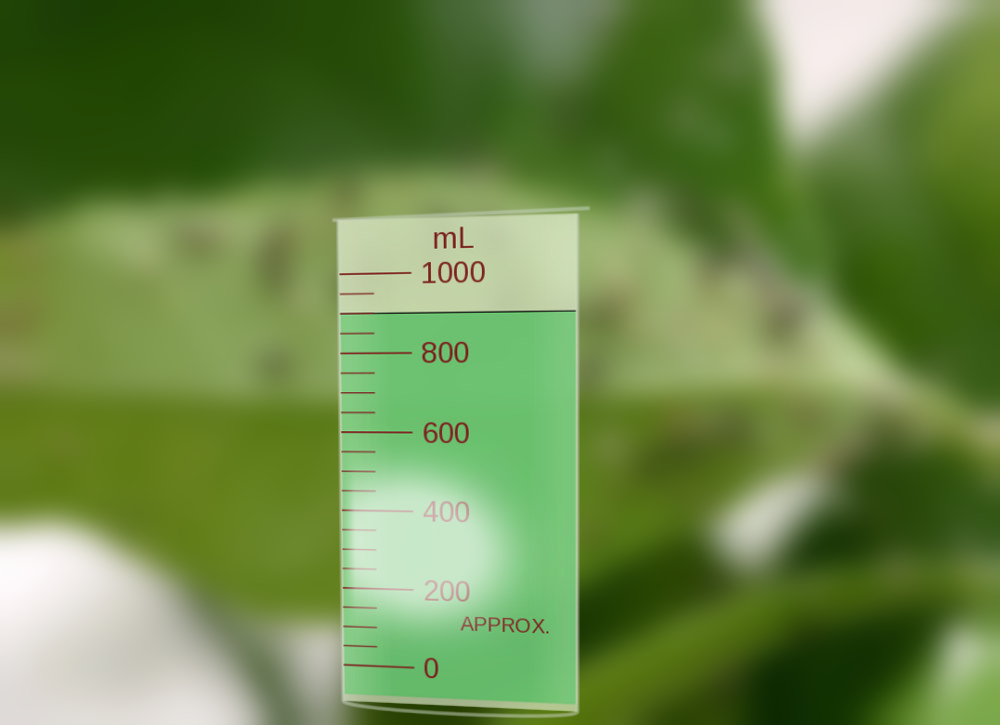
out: **900** mL
